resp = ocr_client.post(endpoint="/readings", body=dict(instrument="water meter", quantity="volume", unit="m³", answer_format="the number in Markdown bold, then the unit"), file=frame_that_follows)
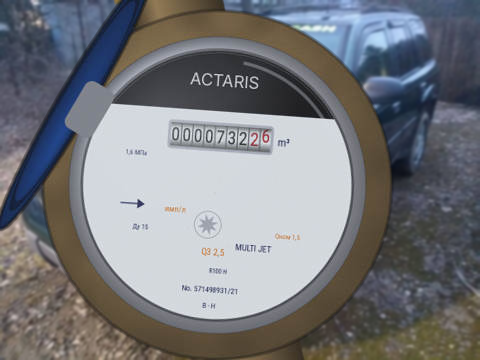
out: **732.26** m³
